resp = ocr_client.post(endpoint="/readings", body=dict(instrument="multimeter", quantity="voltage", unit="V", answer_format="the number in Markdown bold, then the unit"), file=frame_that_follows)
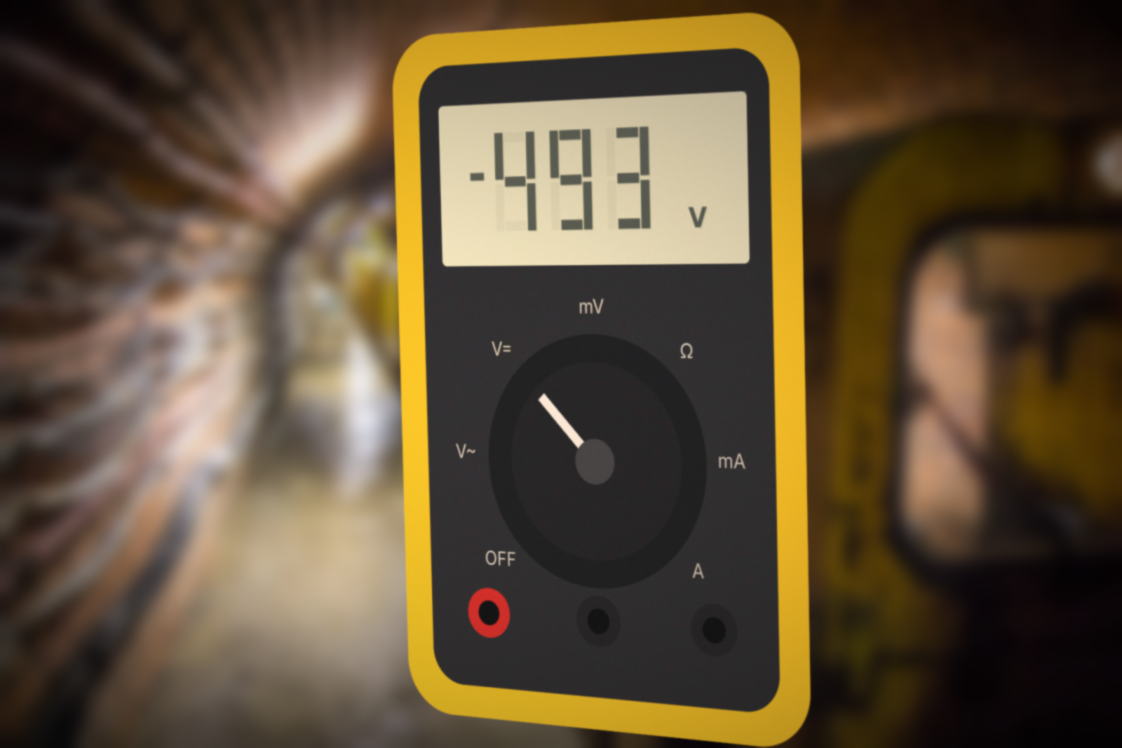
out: **-493** V
